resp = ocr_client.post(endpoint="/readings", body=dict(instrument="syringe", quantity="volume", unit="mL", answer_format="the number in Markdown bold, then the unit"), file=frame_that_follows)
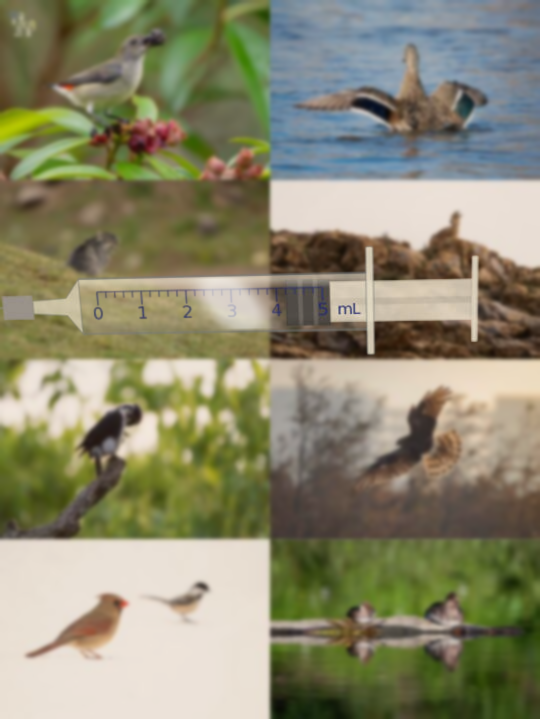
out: **4.2** mL
